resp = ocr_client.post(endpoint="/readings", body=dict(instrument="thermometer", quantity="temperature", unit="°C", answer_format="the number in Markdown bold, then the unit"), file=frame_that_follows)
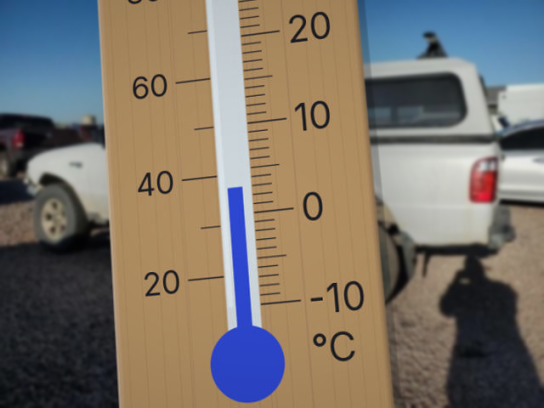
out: **3** °C
